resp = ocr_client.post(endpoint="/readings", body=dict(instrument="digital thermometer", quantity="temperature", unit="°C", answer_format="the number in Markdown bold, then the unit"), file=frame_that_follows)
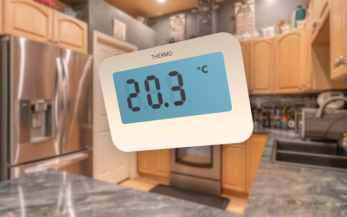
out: **20.3** °C
